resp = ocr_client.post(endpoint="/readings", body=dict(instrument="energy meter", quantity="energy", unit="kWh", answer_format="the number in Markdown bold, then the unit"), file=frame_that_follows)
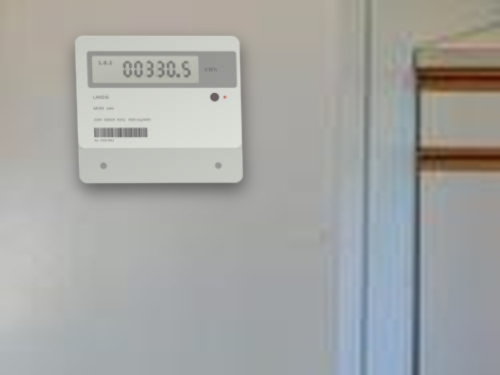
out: **330.5** kWh
